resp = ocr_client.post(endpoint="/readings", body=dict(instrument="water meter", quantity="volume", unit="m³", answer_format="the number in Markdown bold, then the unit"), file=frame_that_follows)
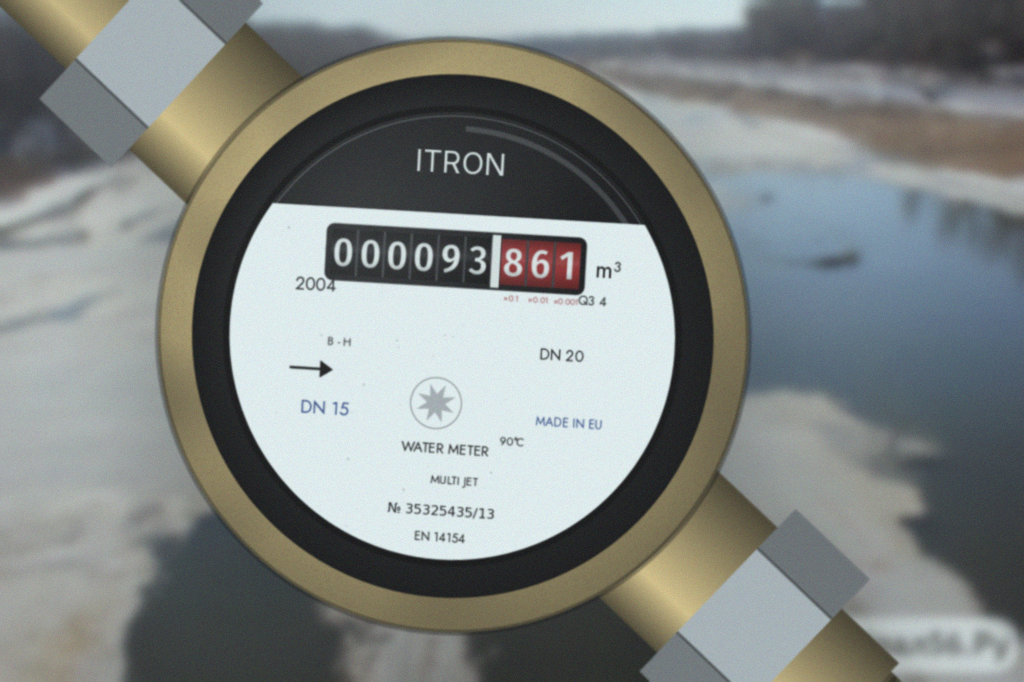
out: **93.861** m³
